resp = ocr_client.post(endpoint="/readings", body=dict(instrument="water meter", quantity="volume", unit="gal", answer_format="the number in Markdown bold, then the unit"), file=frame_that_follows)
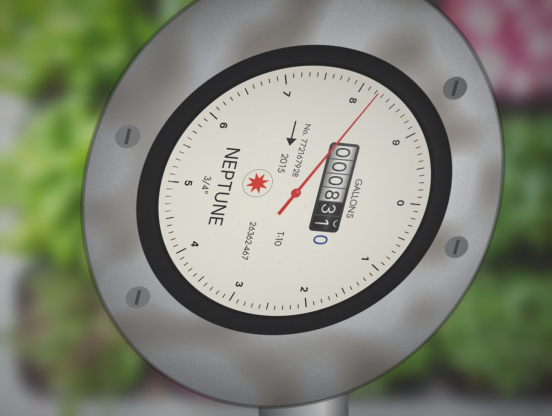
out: **8308.2** gal
